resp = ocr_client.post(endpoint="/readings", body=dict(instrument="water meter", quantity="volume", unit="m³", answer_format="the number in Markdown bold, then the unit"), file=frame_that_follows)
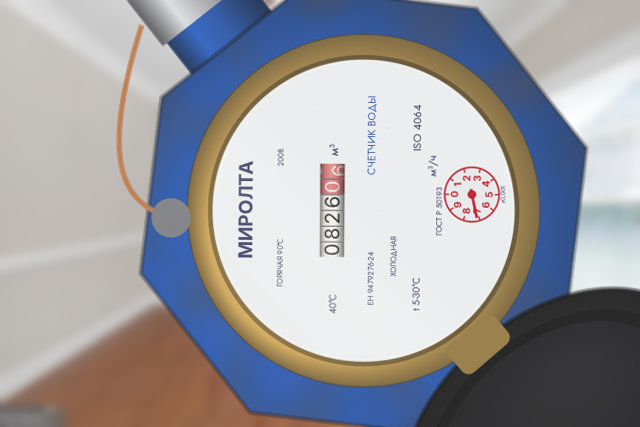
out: **826.057** m³
